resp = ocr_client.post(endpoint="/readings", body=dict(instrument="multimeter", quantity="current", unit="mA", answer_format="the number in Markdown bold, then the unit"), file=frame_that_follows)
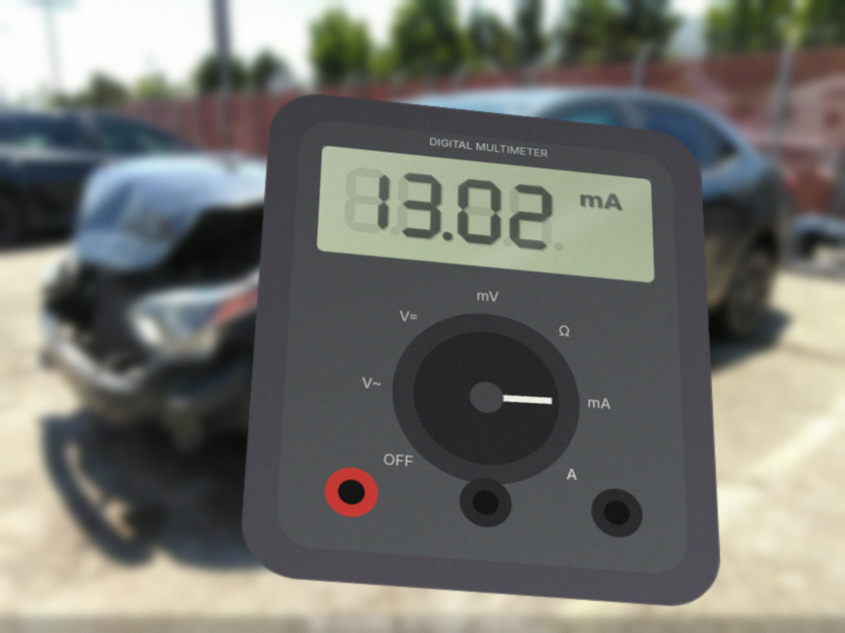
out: **13.02** mA
